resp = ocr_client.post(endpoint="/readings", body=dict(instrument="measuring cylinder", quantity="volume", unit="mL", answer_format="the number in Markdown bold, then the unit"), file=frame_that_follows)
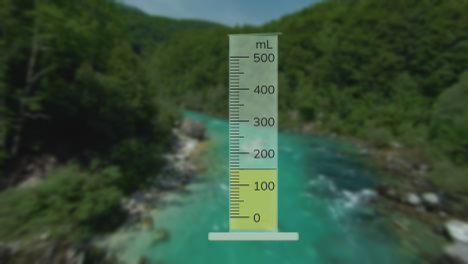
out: **150** mL
